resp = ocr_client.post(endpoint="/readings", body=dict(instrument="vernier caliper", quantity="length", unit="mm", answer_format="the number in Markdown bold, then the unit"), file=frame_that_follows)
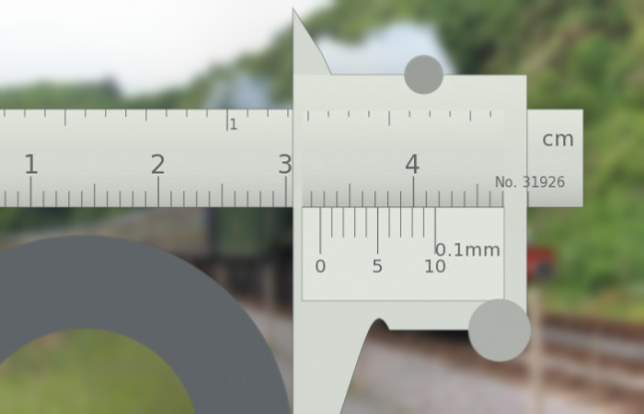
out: **32.7** mm
